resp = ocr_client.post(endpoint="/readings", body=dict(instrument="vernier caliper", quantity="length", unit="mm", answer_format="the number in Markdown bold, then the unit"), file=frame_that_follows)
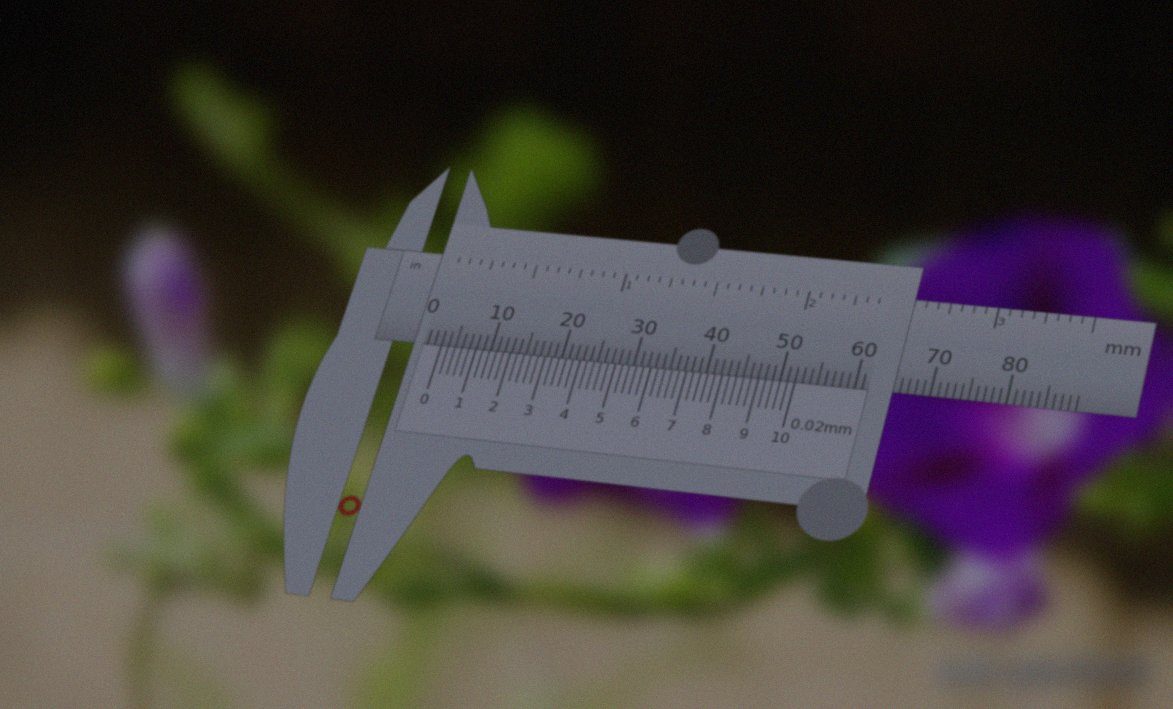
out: **3.0** mm
